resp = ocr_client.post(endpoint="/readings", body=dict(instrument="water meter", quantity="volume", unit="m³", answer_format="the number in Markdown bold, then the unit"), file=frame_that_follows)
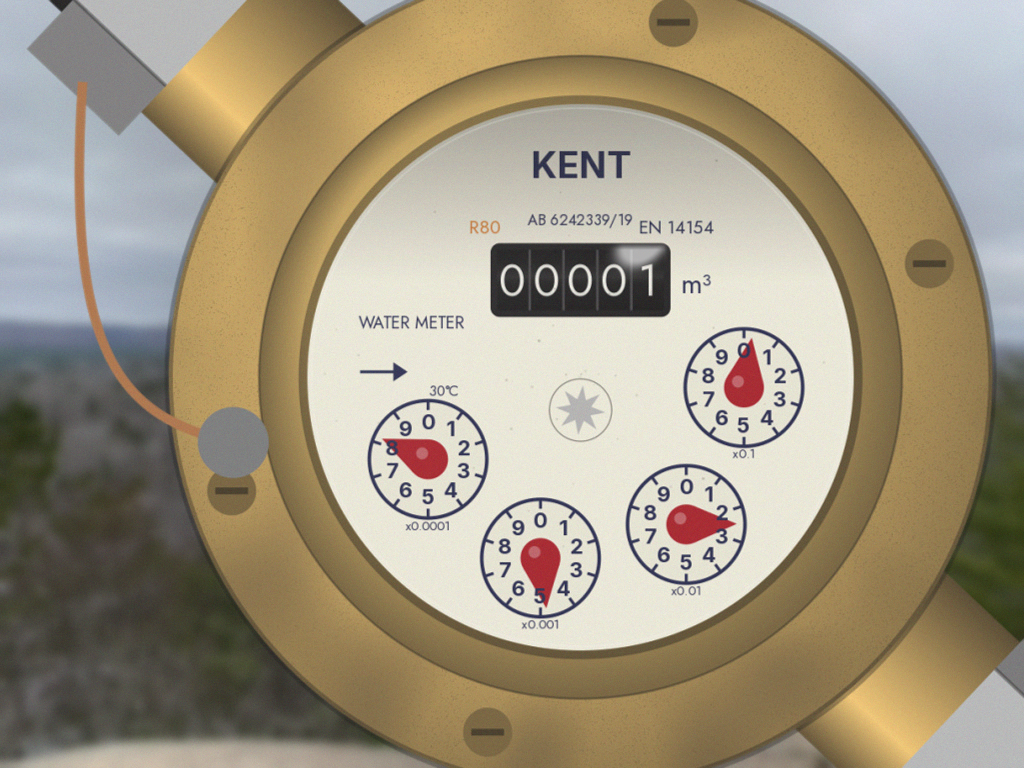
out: **1.0248** m³
